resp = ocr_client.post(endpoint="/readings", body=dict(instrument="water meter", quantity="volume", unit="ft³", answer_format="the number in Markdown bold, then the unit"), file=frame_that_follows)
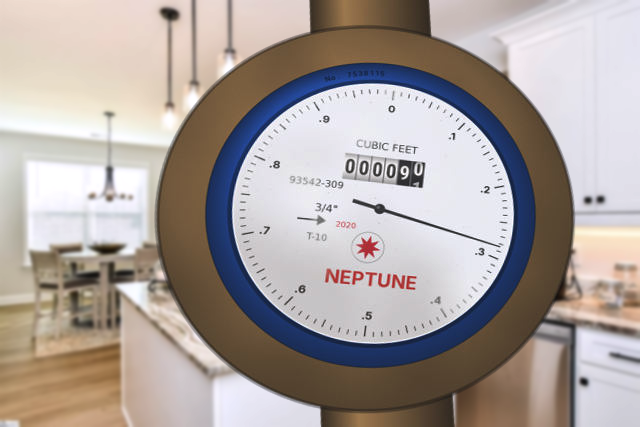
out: **90.28** ft³
